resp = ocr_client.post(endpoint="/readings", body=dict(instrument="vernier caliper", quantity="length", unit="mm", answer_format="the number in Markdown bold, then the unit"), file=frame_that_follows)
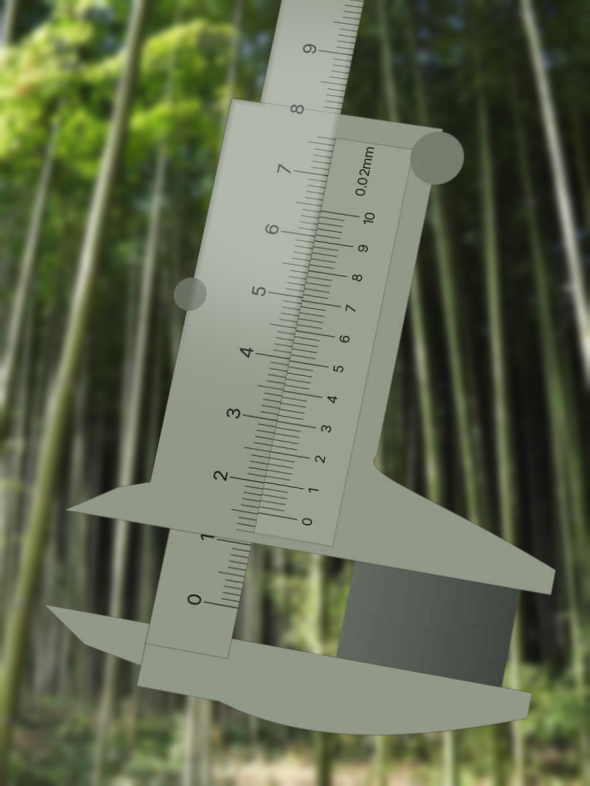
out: **15.2** mm
